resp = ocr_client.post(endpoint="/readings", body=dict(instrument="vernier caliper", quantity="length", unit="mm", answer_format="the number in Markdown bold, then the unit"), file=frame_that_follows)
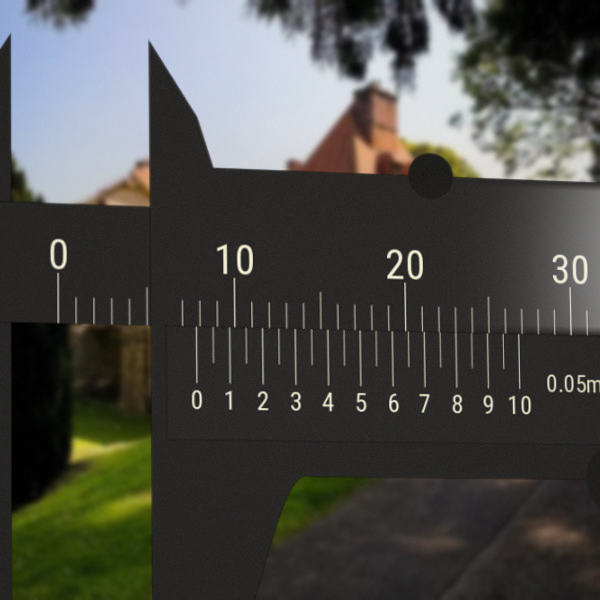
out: **7.8** mm
